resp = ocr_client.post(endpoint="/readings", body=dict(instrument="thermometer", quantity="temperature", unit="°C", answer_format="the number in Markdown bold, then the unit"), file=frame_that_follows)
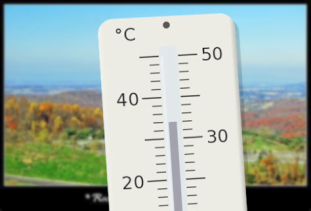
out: **34** °C
